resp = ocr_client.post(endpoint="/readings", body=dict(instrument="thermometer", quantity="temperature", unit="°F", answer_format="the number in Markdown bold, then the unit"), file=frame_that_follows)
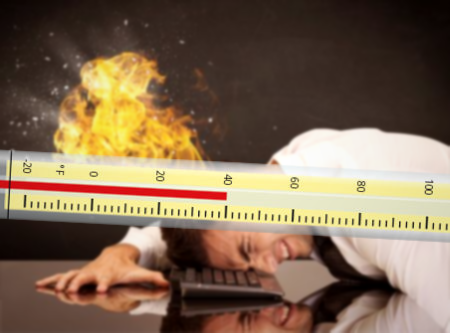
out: **40** °F
